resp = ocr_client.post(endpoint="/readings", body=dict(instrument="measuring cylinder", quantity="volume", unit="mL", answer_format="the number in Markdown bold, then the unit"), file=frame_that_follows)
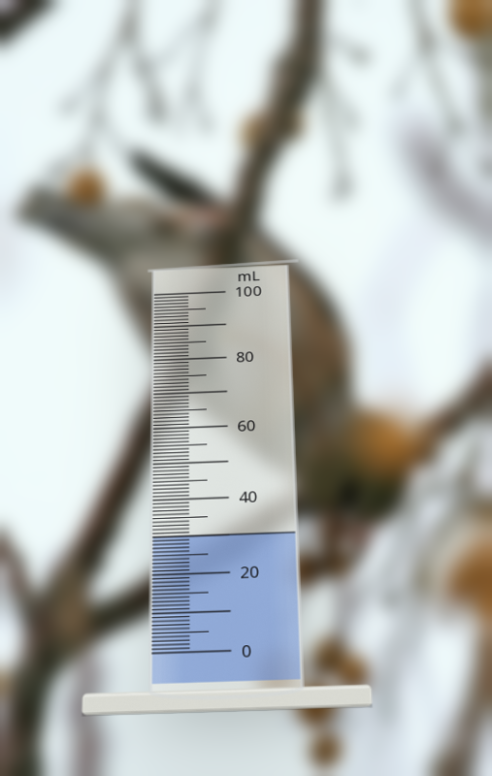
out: **30** mL
